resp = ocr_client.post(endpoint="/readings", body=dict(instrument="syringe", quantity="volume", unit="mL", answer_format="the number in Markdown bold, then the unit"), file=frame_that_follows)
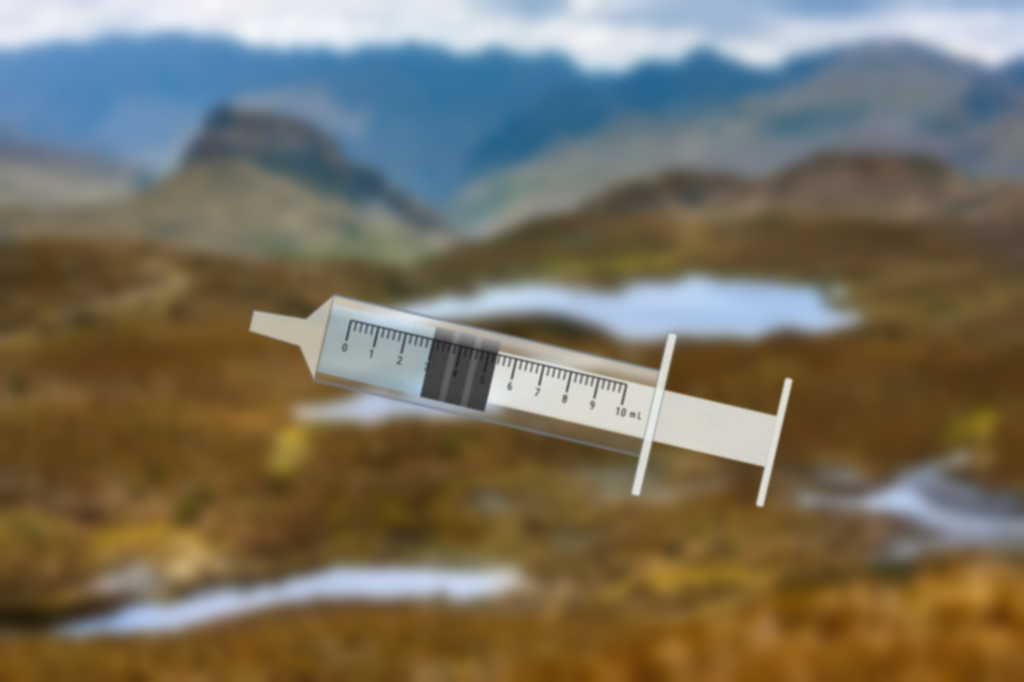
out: **3** mL
